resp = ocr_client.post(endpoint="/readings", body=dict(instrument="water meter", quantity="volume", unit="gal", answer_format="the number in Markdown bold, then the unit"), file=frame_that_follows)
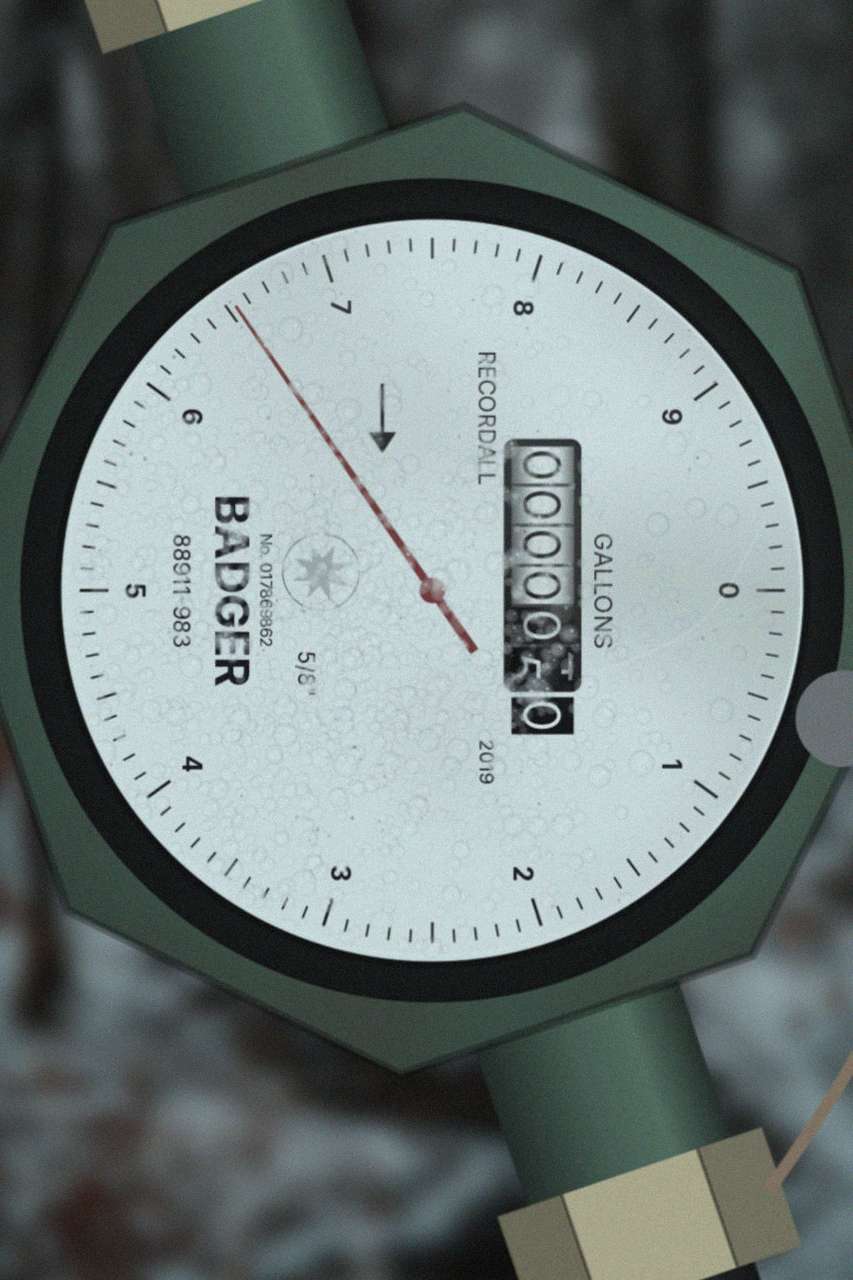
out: **46.5** gal
